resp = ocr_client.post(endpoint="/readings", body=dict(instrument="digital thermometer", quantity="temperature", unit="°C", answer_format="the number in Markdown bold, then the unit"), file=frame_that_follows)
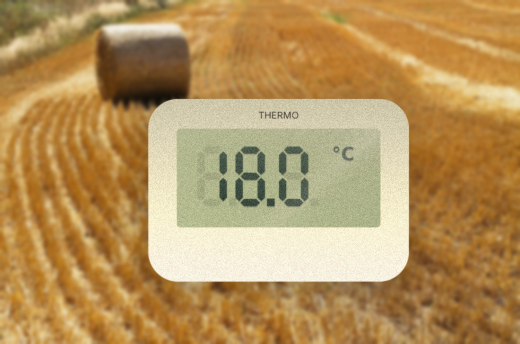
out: **18.0** °C
